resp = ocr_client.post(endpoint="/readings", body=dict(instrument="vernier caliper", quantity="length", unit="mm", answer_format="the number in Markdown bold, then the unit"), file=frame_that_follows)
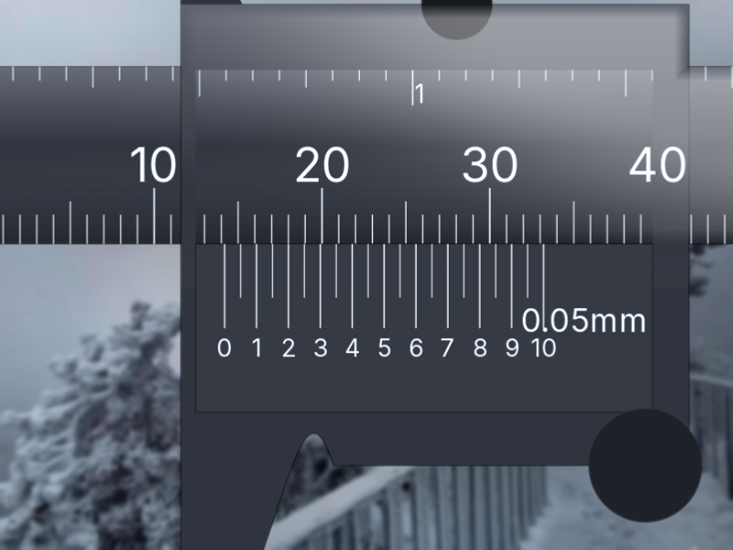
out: **14.2** mm
